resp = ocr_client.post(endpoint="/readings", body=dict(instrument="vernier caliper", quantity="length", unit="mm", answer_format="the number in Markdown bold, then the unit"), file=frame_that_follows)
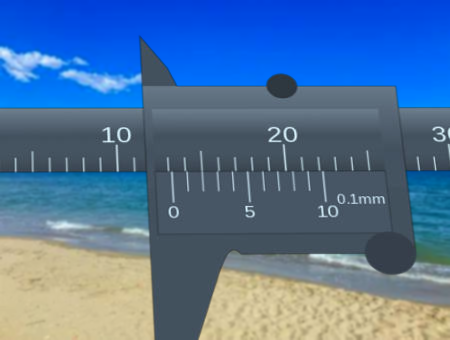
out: **13.2** mm
